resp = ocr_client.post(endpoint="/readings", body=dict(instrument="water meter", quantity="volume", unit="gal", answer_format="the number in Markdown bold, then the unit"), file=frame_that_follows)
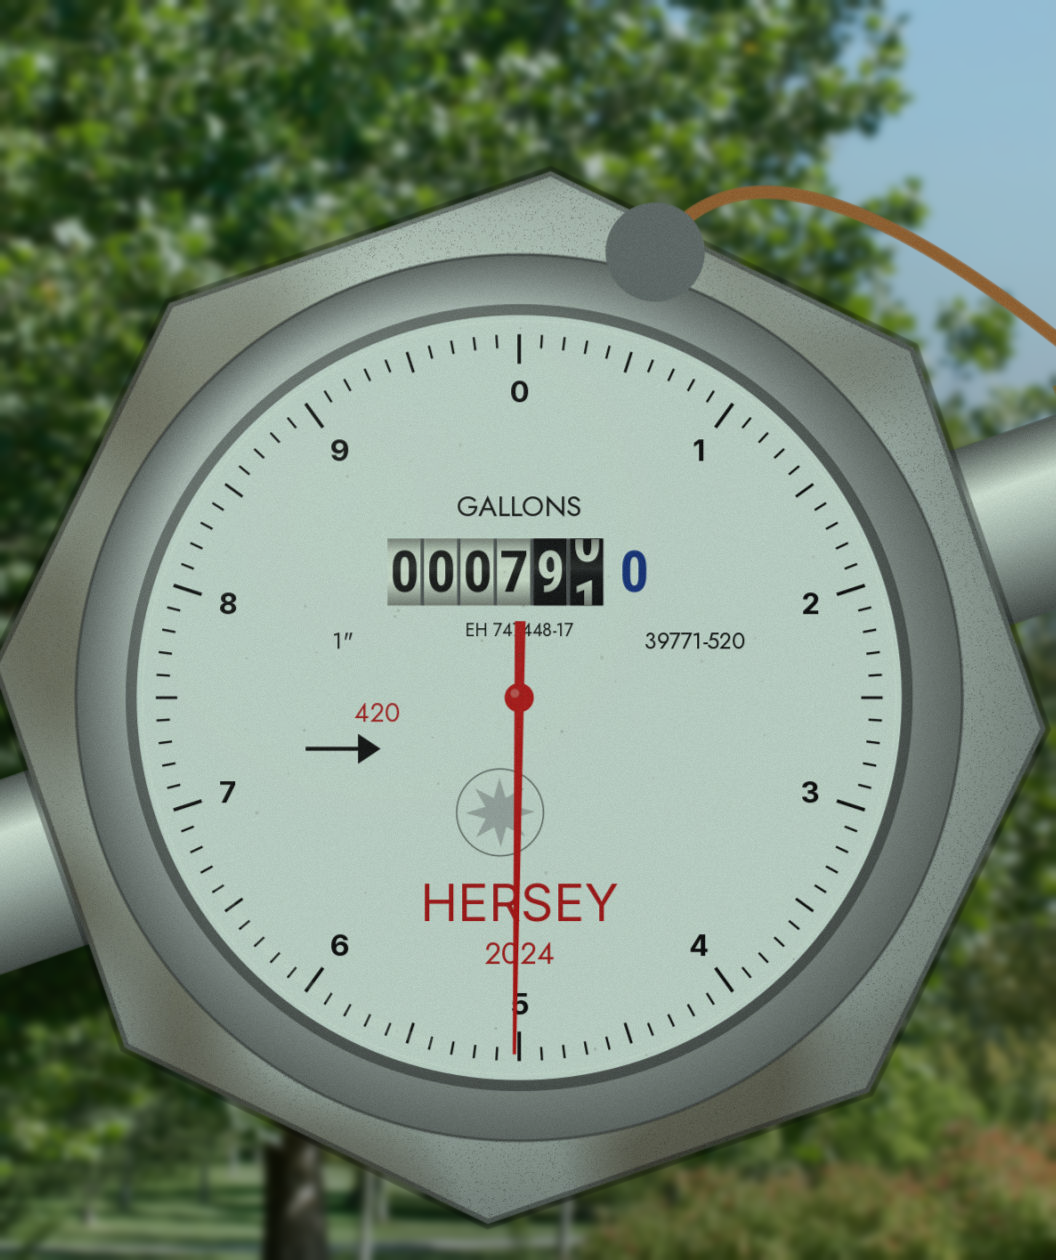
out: **7905.0** gal
